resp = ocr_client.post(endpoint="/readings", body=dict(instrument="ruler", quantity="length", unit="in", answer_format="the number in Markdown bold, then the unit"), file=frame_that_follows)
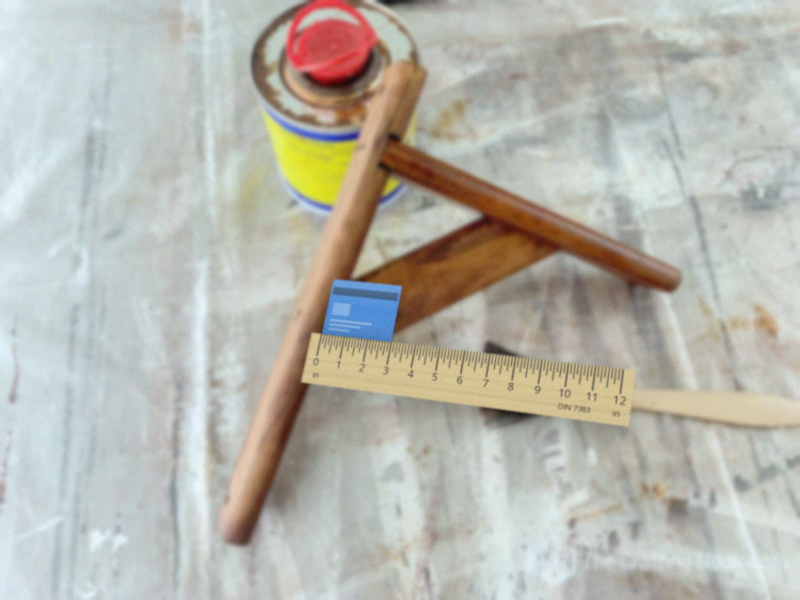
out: **3** in
